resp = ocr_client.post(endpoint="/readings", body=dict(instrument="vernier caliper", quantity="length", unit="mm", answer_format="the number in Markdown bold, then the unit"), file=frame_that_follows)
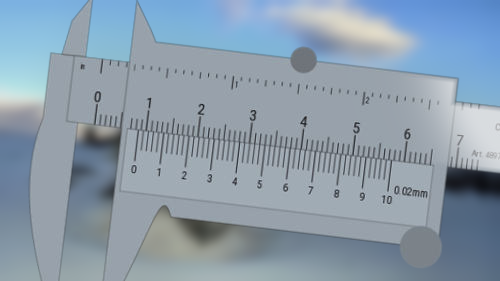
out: **8.5** mm
